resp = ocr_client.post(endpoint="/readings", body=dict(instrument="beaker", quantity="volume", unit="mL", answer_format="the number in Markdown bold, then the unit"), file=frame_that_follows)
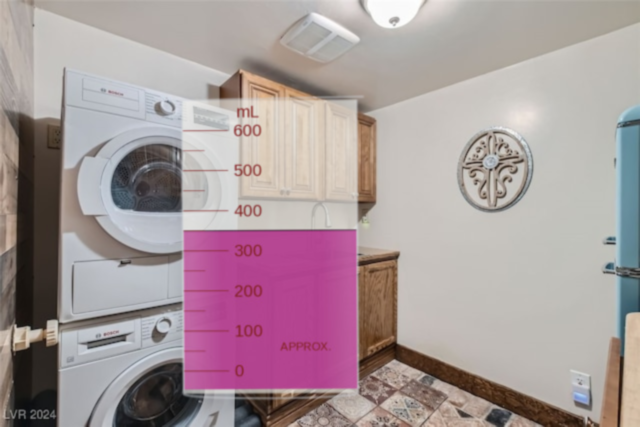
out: **350** mL
